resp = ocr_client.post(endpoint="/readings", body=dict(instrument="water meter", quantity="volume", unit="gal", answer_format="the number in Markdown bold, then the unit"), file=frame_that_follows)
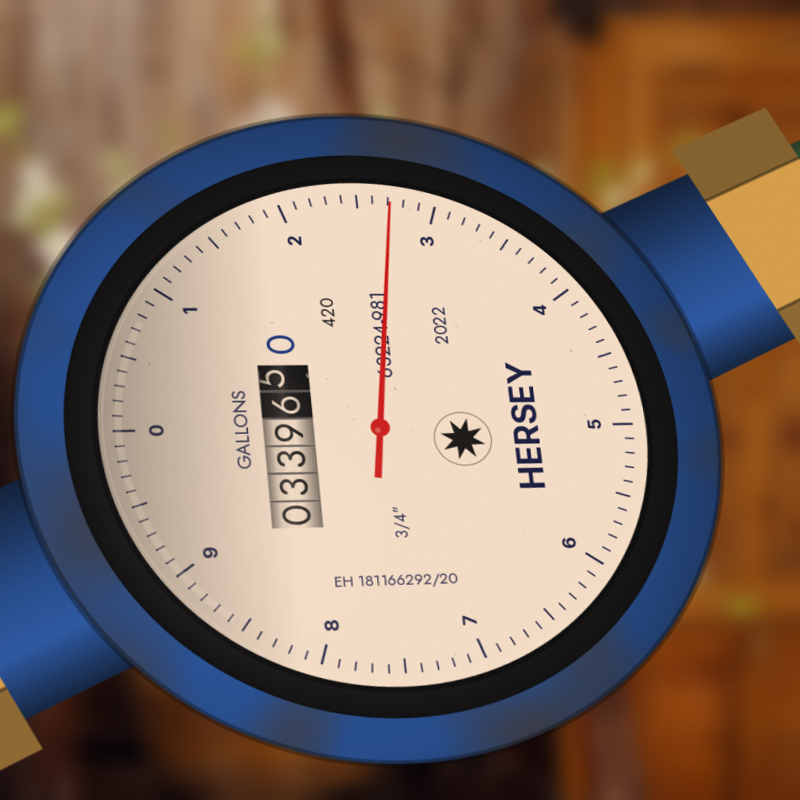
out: **339652.7** gal
